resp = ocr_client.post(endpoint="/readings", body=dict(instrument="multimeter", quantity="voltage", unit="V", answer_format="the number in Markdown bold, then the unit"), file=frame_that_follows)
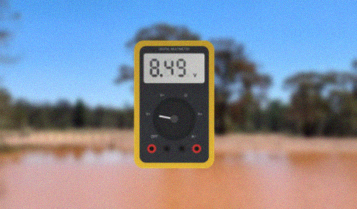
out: **8.49** V
